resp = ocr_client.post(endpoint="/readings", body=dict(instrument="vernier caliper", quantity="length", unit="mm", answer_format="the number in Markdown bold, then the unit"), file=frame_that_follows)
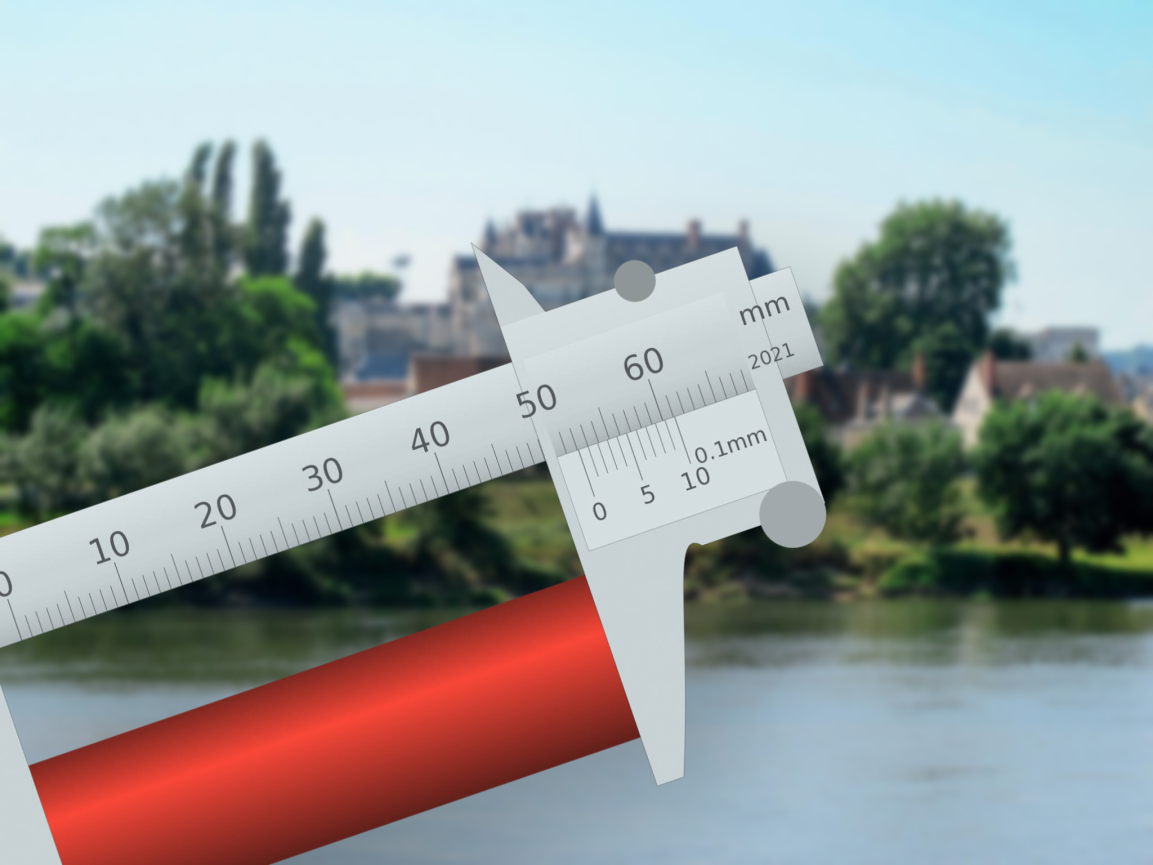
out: **52.1** mm
